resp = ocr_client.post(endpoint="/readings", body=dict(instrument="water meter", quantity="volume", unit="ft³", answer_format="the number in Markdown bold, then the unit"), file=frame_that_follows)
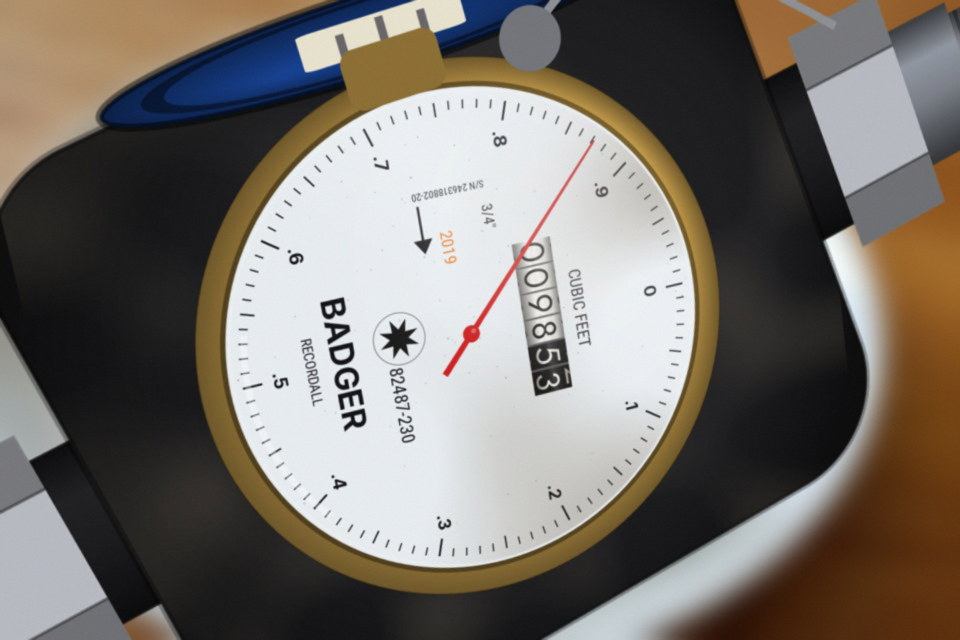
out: **9852.87** ft³
